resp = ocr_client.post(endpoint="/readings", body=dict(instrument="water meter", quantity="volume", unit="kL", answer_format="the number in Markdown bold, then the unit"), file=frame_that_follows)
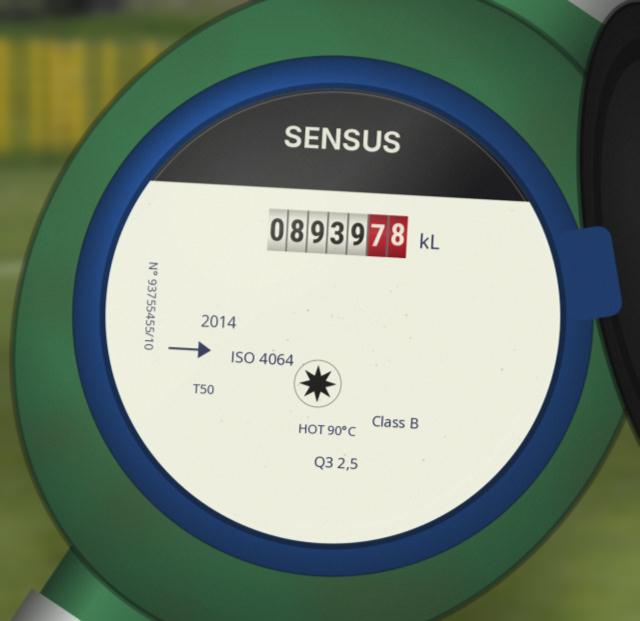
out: **8939.78** kL
